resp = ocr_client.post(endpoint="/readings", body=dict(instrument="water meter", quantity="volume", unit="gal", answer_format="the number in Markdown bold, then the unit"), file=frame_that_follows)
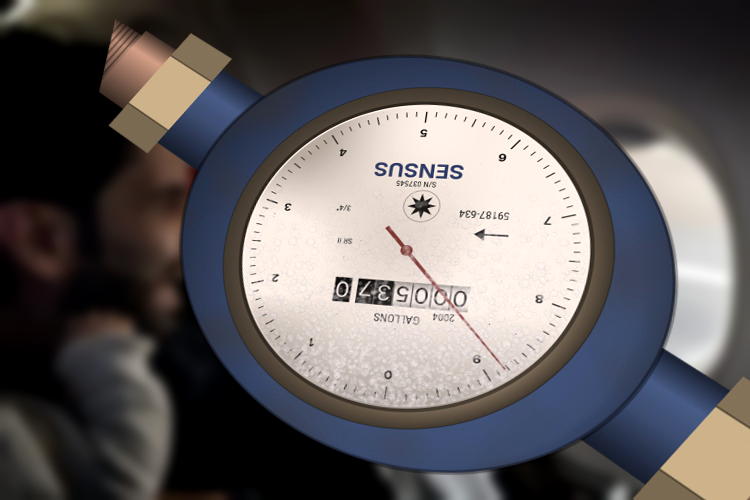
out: **5368.8** gal
